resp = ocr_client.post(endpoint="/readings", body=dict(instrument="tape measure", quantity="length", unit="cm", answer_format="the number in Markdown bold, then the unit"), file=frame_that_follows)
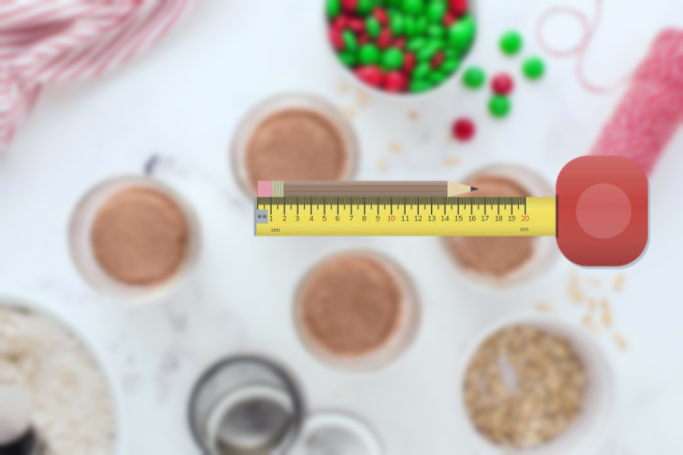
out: **16.5** cm
